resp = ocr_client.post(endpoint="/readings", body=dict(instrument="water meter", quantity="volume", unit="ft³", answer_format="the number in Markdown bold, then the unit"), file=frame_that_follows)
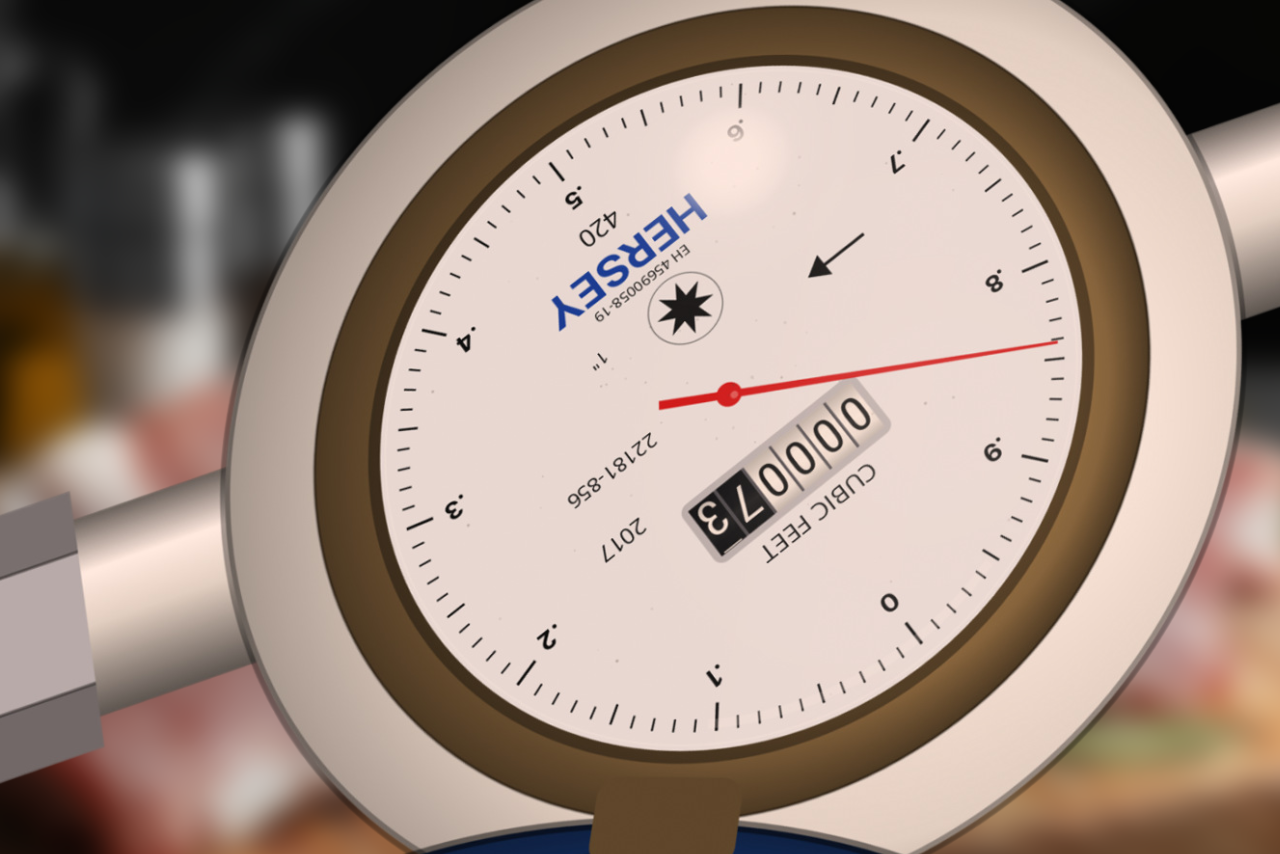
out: **72.84** ft³
